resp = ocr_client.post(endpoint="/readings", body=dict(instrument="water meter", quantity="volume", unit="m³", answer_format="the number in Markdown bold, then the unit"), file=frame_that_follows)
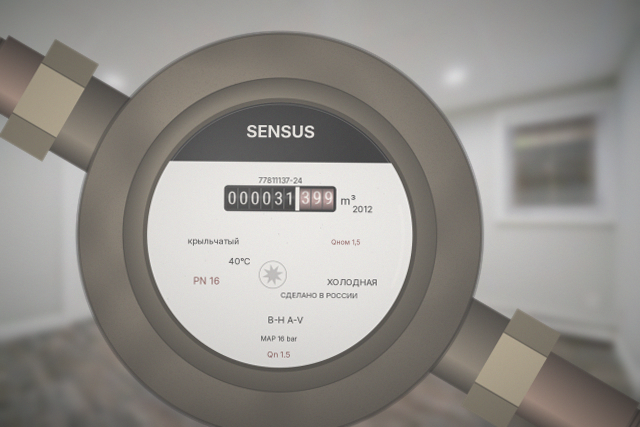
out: **31.399** m³
